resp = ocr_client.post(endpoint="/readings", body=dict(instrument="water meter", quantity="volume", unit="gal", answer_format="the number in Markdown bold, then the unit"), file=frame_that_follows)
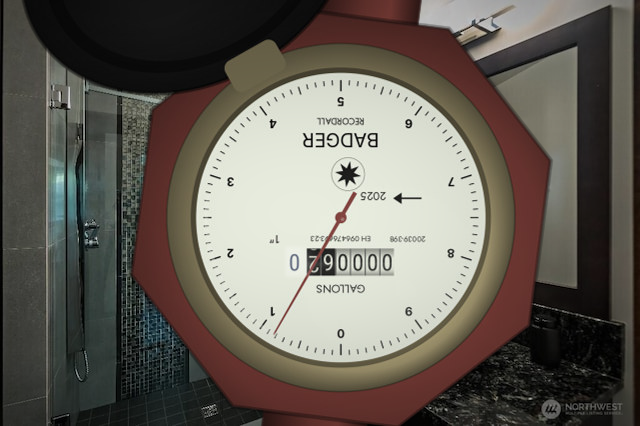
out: **620.8** gal
